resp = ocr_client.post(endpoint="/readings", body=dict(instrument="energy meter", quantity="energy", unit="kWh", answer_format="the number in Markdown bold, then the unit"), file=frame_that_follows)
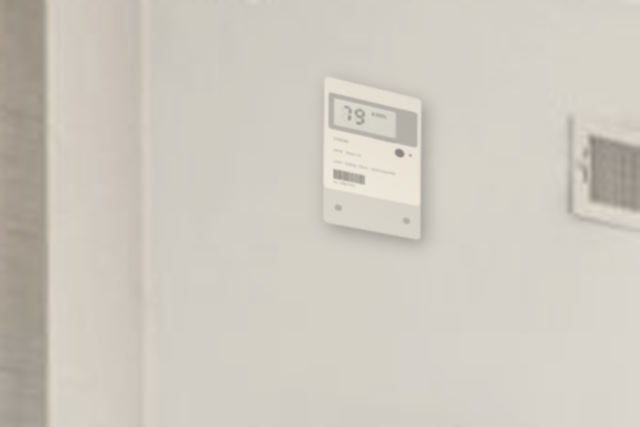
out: **79** kWh
